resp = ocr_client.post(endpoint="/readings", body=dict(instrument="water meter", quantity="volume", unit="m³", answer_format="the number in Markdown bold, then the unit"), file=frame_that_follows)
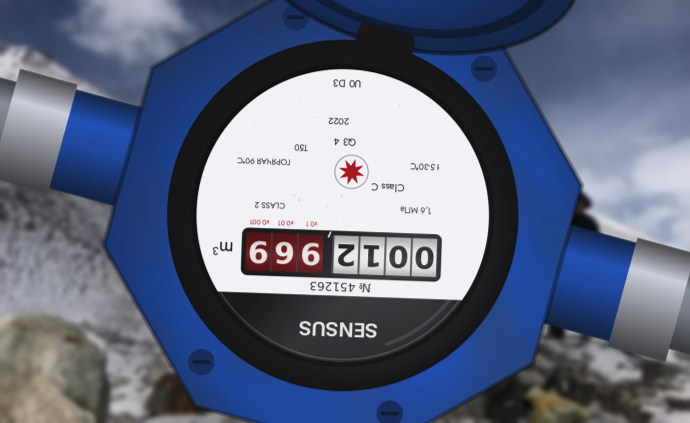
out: **12.969** m³
